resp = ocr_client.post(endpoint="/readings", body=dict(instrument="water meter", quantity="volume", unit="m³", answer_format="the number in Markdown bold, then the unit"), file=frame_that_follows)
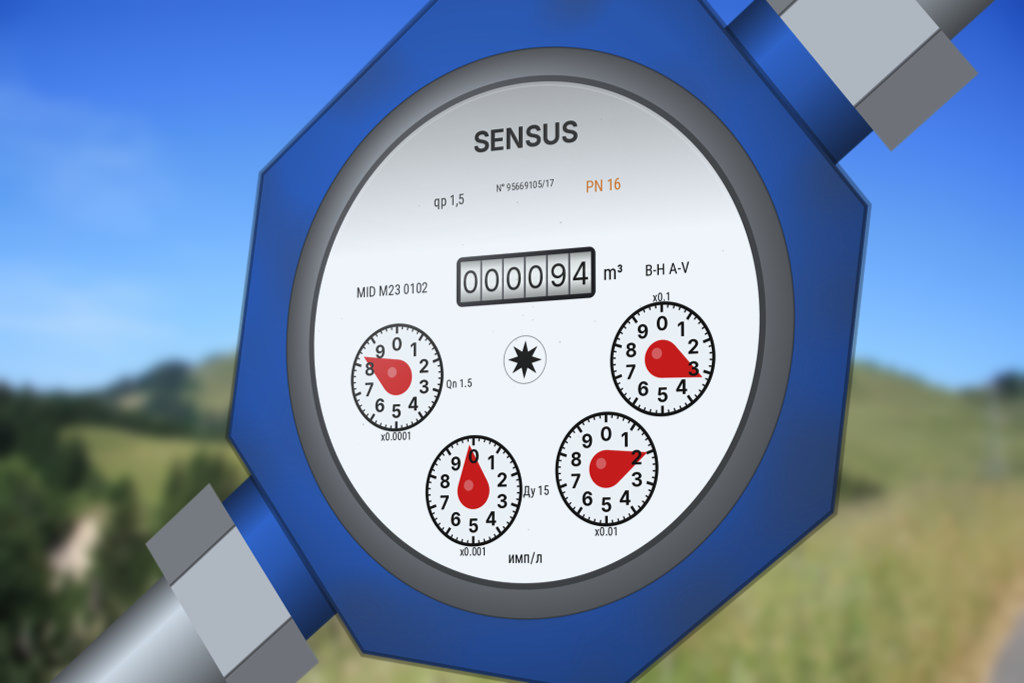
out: **94.3198** m³
